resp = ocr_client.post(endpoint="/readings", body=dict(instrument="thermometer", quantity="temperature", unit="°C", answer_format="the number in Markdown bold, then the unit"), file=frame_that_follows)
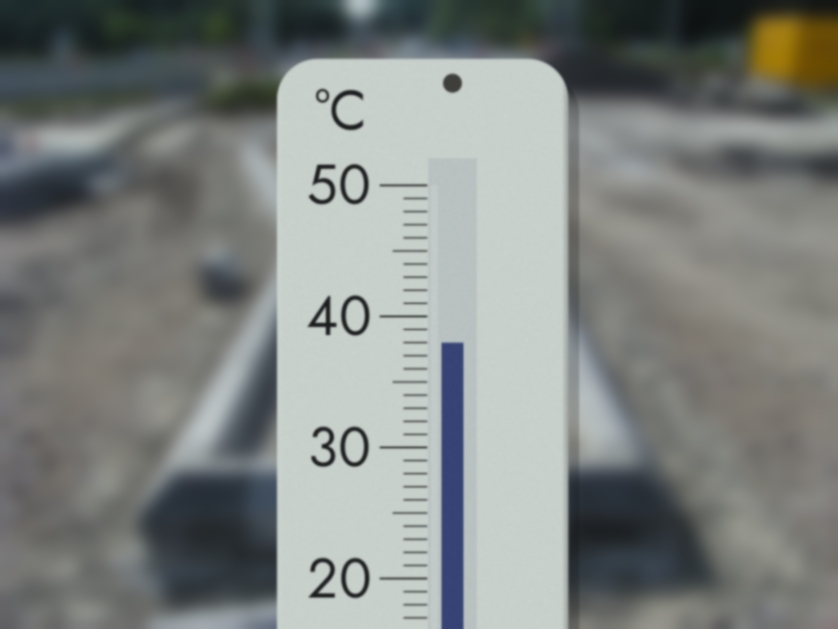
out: **38** °C
